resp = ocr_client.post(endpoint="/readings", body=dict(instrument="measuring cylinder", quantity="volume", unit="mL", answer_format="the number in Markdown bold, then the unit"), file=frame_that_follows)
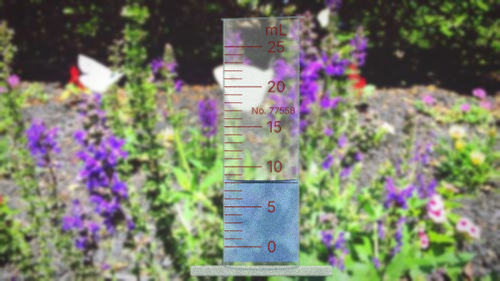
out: **8** mL
